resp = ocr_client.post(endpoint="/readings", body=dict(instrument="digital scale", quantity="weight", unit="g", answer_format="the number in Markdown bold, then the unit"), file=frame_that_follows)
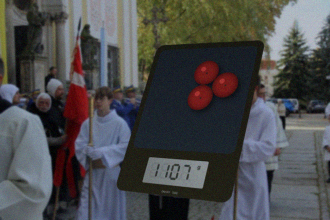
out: **1107** g
